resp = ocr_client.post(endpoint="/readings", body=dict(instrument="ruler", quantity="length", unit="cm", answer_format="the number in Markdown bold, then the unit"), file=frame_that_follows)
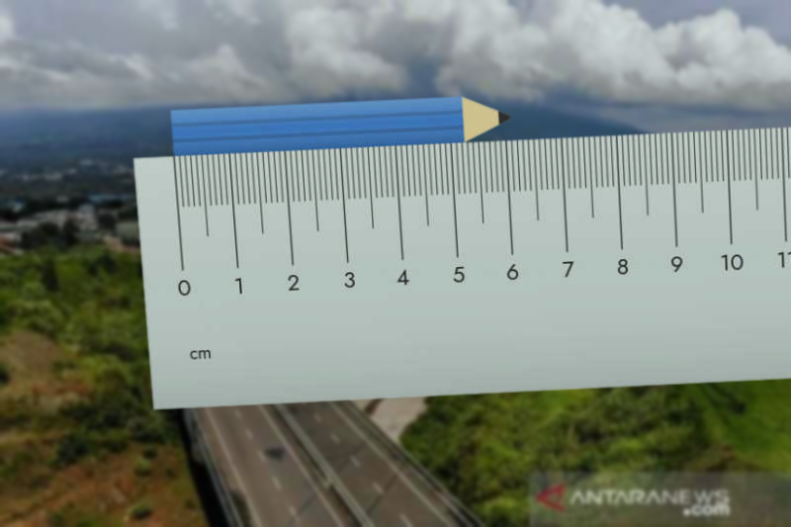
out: **6.1** cm
